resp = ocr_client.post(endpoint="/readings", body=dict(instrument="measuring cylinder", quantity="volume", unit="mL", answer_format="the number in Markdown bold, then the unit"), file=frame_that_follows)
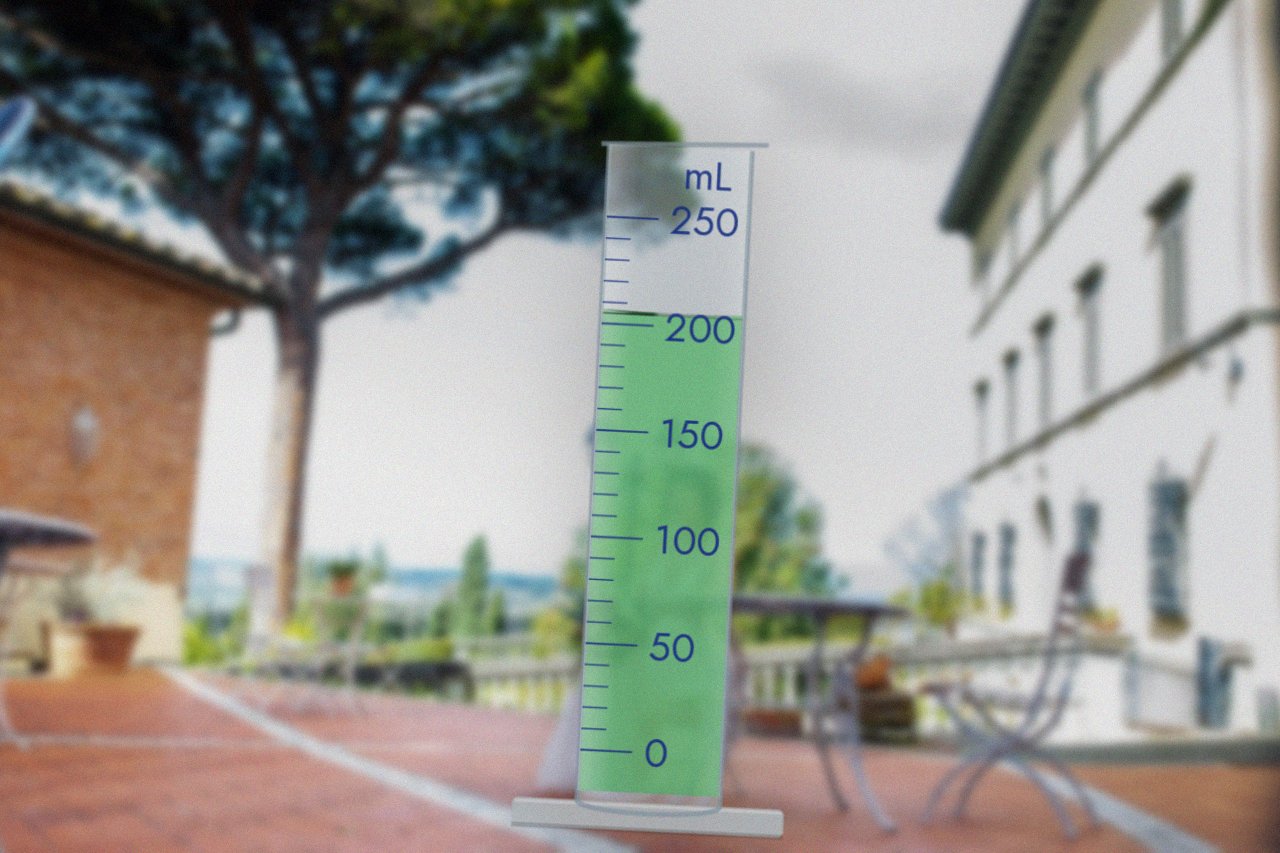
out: **205** mL
